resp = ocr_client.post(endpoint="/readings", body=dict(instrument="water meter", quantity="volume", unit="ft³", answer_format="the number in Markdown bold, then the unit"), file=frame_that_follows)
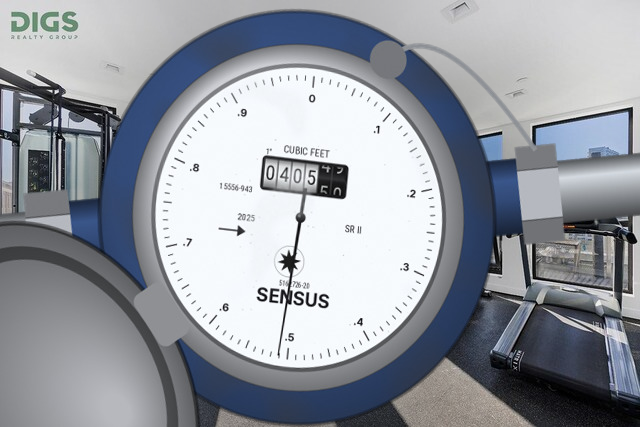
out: **40549.51** ft³
